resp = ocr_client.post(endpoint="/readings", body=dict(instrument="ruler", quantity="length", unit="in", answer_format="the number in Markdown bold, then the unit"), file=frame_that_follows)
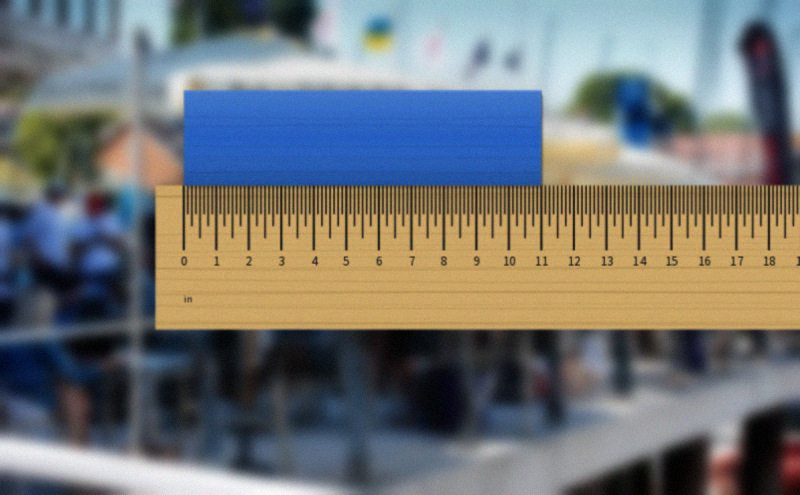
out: **11** in
